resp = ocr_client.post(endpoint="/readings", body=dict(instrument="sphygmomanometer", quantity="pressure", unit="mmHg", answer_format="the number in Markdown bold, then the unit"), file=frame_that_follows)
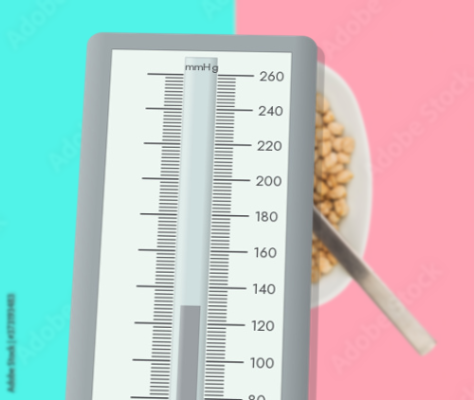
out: **130** mmHg
